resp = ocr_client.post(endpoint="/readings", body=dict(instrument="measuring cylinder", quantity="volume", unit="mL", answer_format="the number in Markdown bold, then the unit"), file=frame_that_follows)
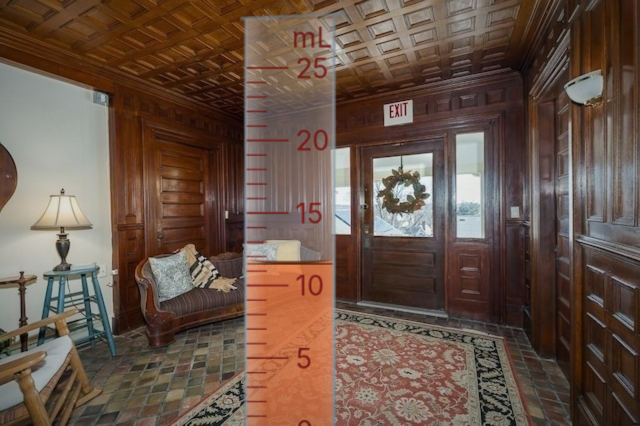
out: **11.5** mL
